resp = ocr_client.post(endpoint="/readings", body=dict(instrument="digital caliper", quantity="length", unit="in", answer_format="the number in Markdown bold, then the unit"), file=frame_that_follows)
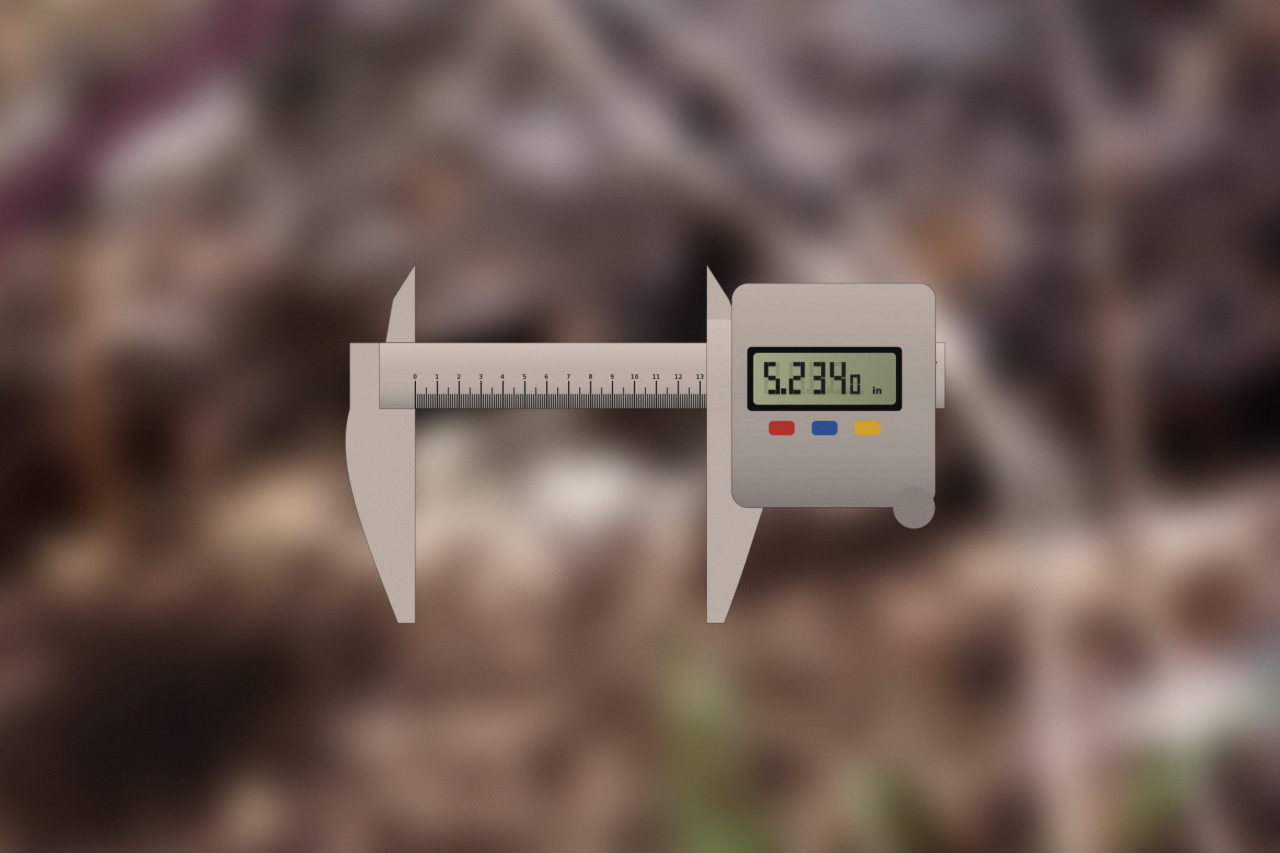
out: **5.2340** in
